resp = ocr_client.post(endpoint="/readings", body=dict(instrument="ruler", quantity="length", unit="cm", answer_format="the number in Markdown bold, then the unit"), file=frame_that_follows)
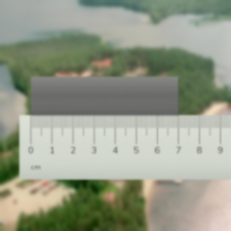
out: **7** cm
